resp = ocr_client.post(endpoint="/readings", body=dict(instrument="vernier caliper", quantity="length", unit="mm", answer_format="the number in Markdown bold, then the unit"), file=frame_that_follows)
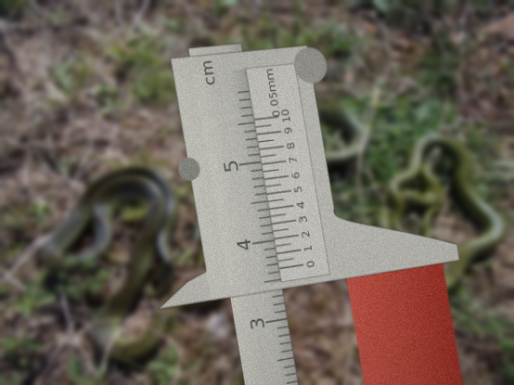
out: **36.4** mm
